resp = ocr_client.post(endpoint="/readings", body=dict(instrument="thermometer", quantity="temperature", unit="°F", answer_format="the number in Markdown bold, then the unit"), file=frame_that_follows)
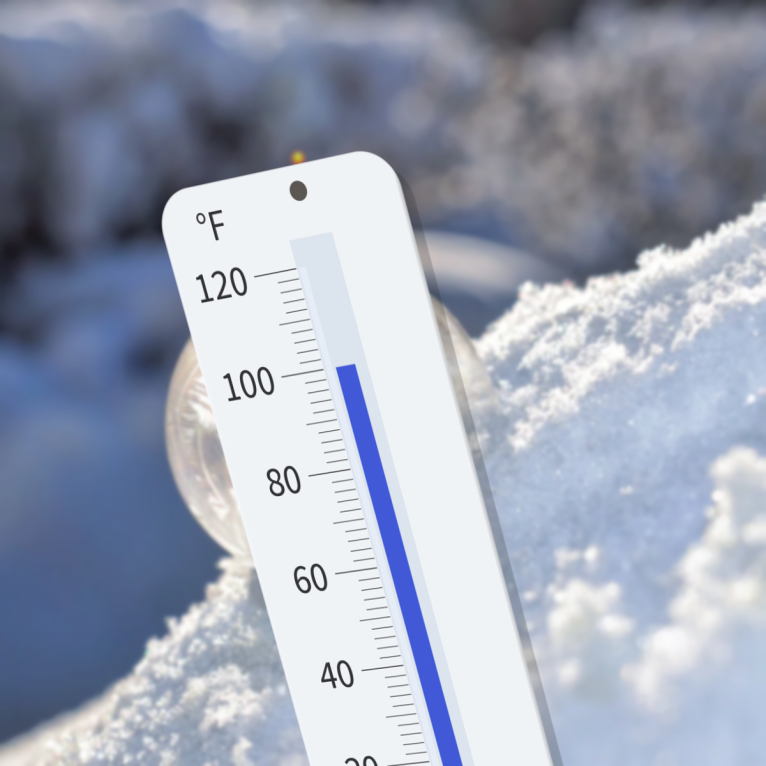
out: **100** °F
